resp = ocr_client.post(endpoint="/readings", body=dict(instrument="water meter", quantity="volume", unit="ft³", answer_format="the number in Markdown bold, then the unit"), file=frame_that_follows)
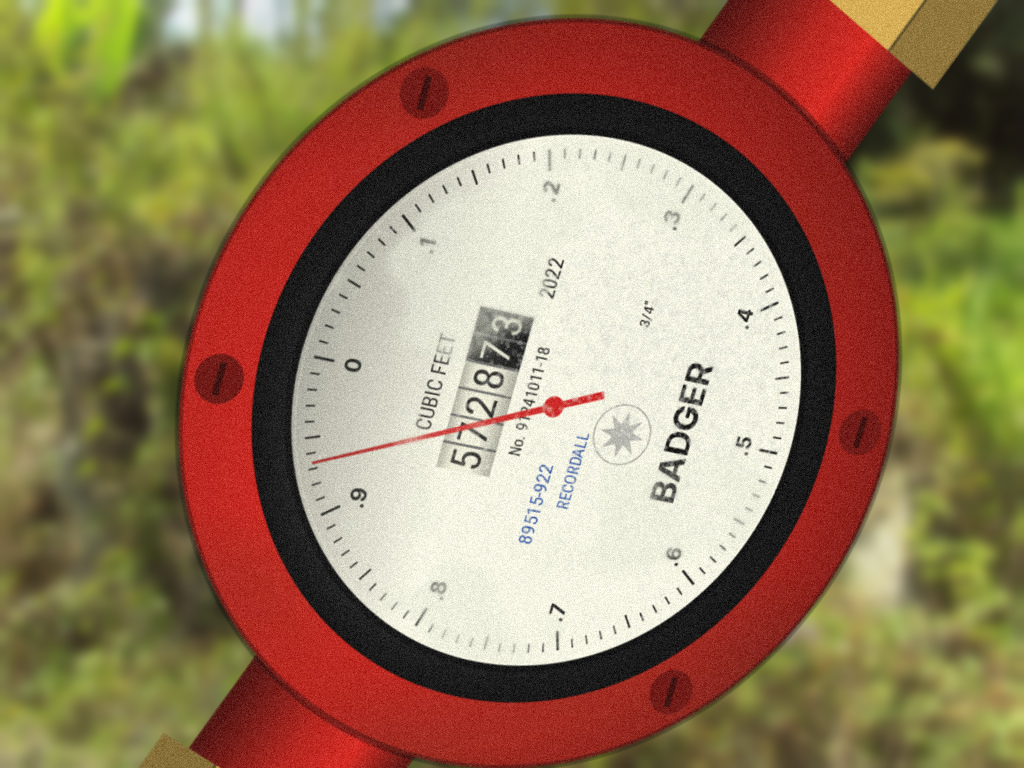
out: **572872.93** ft³
